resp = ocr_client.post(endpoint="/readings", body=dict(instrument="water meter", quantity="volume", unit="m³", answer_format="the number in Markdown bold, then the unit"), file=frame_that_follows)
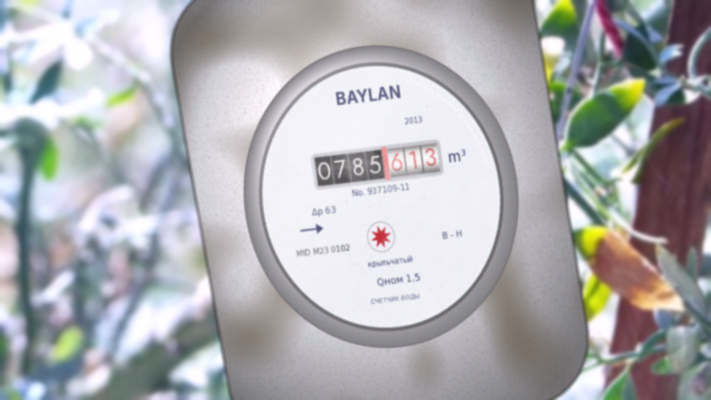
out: **785.613** m³
